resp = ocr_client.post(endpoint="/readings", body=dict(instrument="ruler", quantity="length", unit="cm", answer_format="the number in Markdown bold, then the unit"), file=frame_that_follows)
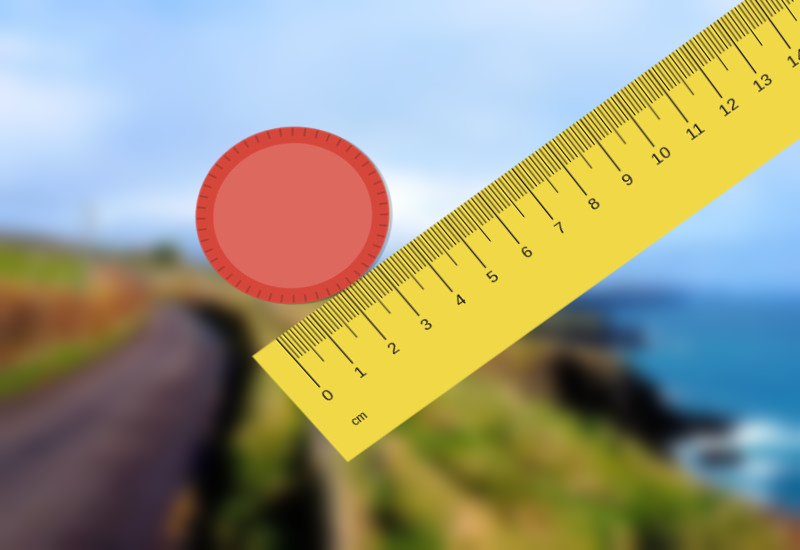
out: **4.5** cm
